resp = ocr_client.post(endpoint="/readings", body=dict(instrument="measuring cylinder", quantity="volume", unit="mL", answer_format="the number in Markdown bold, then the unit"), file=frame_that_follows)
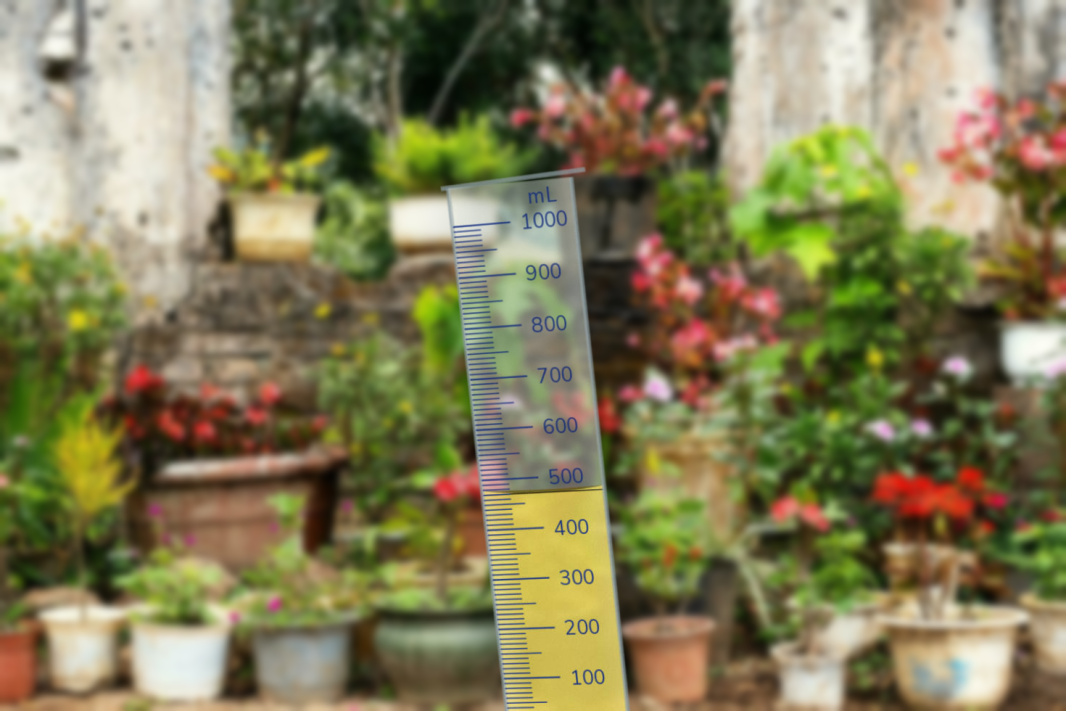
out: **470** mL
